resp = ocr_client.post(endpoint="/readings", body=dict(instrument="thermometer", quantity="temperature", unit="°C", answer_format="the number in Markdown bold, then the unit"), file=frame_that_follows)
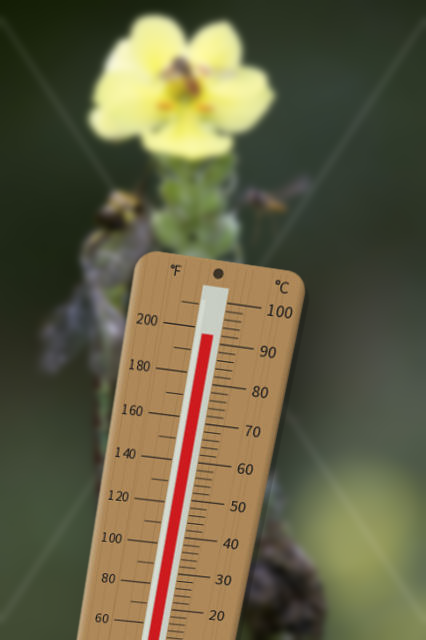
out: **92** °C
